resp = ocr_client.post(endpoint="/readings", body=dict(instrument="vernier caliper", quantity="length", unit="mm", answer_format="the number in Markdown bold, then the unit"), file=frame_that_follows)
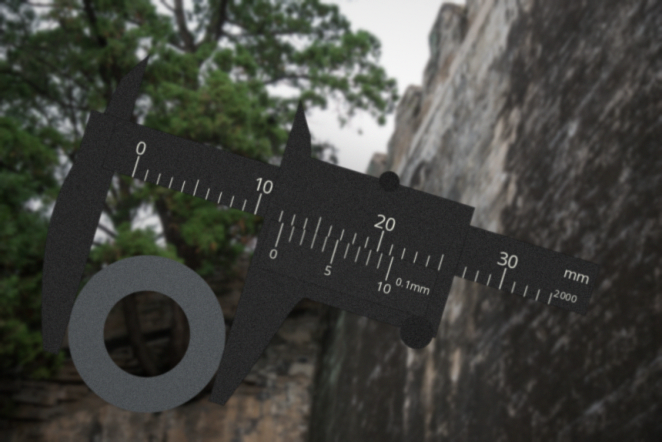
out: **12.3** mm
